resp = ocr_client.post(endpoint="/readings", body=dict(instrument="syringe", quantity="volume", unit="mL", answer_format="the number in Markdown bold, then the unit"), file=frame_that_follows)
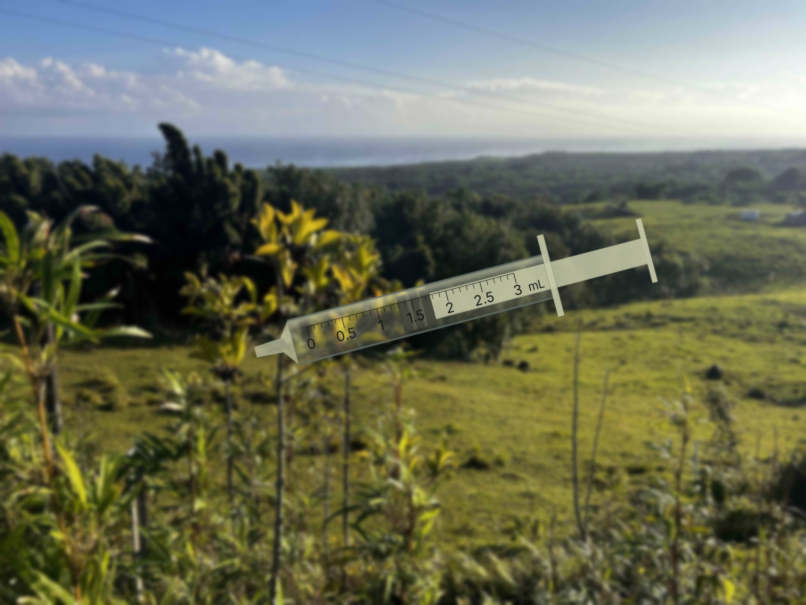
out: **1.3** mL
